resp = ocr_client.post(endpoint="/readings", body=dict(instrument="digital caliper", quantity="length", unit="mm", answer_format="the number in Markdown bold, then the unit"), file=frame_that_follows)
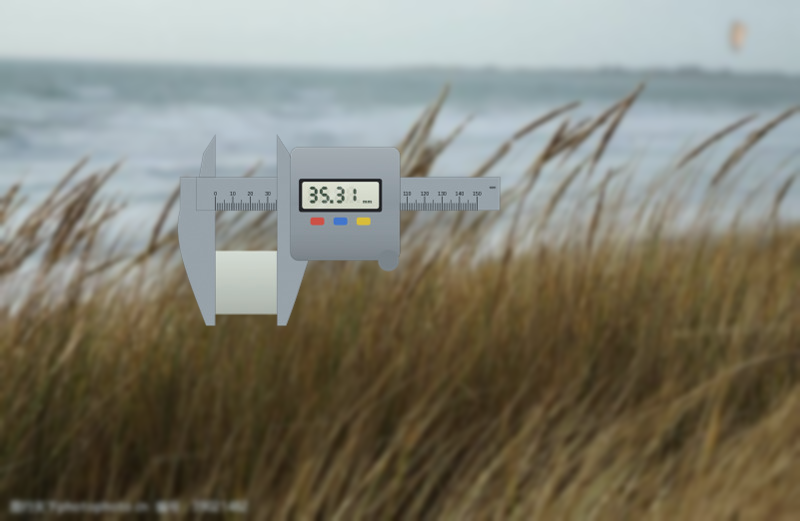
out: **35.31** mm
